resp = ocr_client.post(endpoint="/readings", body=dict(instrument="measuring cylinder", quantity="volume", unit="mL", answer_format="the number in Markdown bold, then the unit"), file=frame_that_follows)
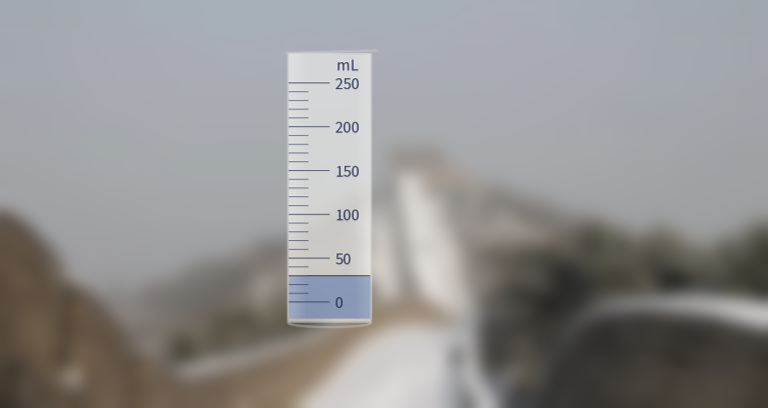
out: **30** mL
